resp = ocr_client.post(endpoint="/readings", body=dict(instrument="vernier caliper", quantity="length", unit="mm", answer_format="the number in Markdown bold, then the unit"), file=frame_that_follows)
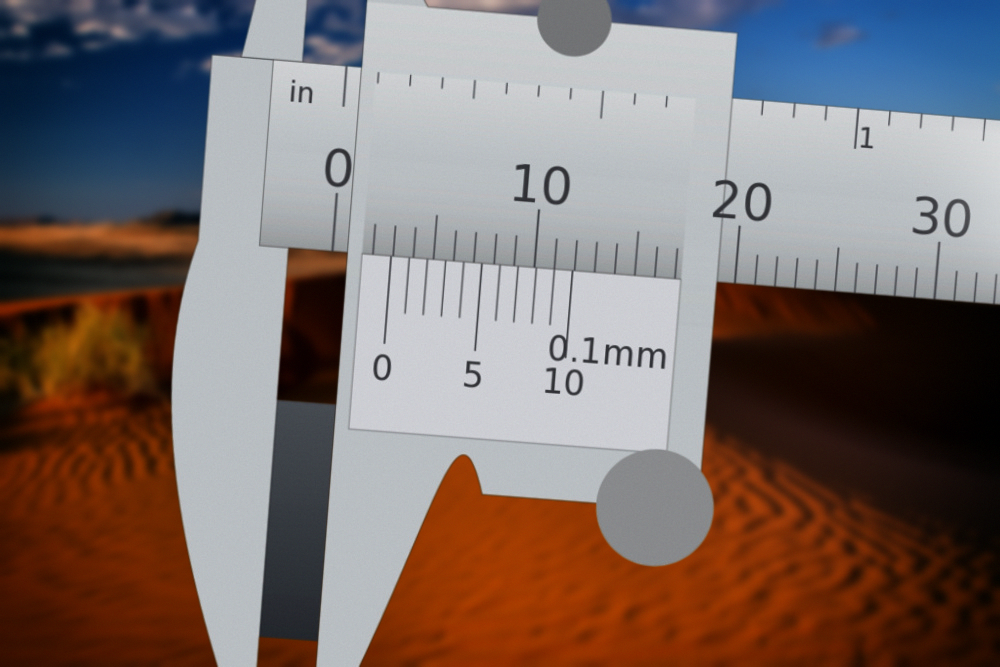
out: **2.9** mm
